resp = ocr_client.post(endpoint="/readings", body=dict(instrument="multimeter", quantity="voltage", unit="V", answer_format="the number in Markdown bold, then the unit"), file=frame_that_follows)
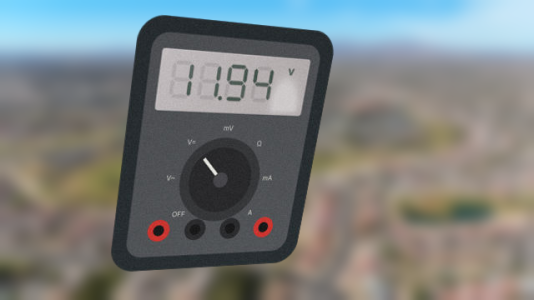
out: **11.94** V
